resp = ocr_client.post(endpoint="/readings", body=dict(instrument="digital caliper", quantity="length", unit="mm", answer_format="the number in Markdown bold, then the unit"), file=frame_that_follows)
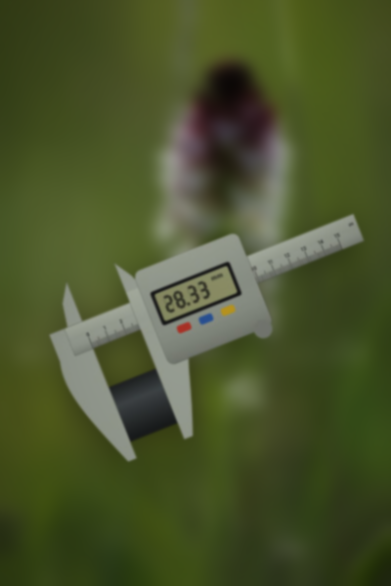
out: **28.33** mm
